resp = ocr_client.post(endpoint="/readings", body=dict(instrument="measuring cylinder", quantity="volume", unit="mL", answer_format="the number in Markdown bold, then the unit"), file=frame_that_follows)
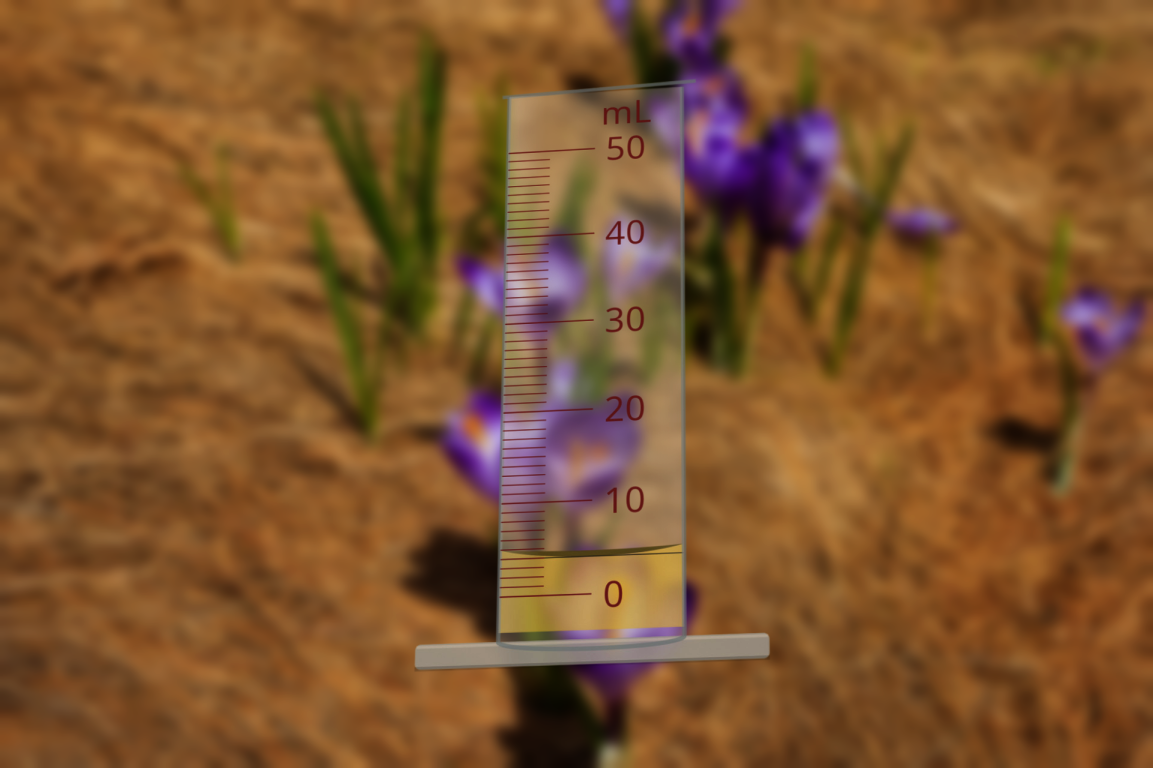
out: **4** mL
